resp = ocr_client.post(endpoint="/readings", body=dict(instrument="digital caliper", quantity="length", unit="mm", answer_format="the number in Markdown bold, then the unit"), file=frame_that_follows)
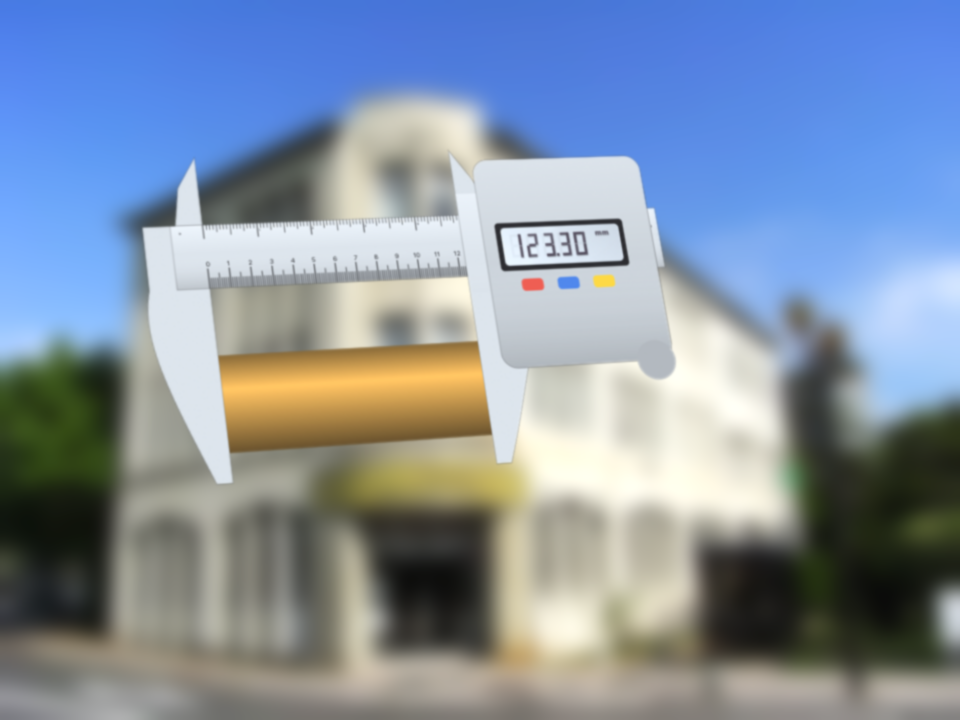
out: **123.30** mm
